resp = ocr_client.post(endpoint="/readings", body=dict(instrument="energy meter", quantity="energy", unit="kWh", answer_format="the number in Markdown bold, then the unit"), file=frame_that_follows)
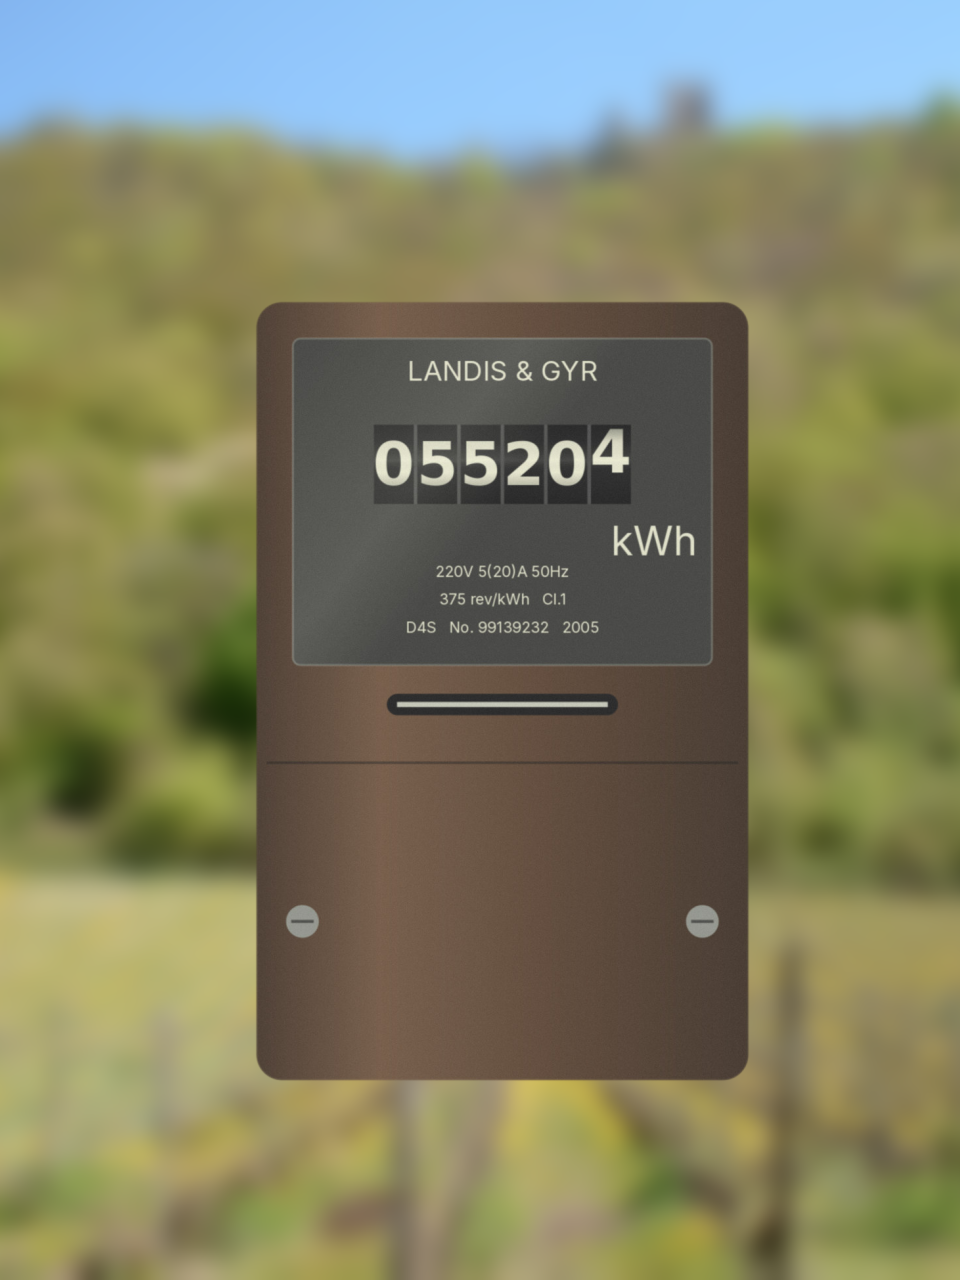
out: **55204** kWh
